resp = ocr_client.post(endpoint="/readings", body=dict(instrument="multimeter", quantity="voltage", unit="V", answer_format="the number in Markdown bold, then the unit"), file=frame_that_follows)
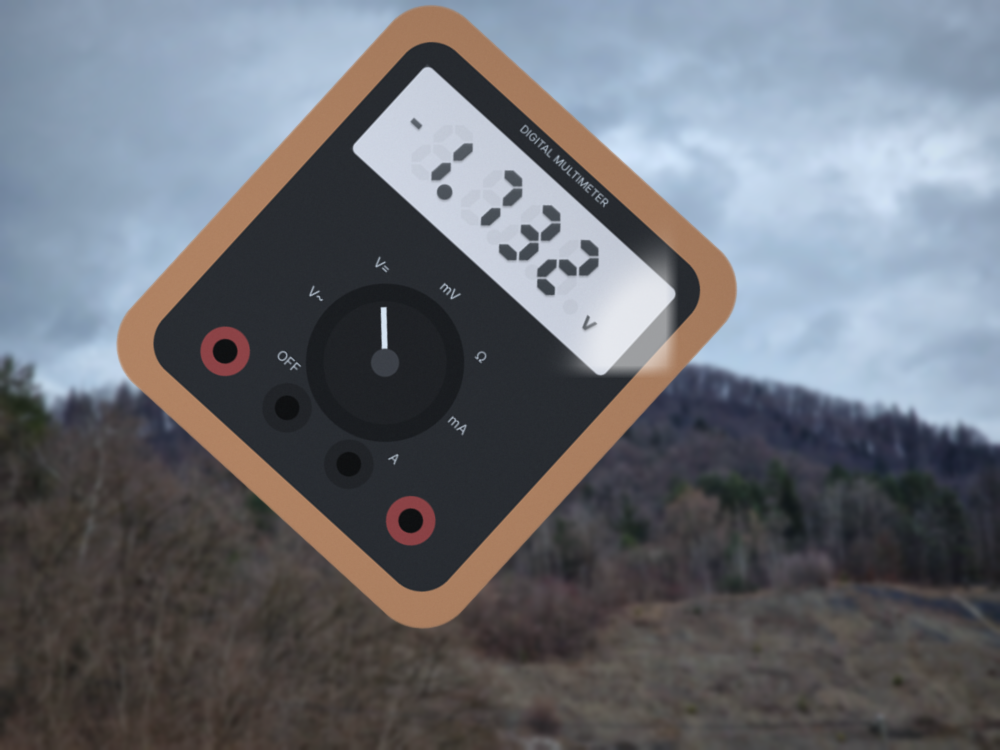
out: **-1.732** V
